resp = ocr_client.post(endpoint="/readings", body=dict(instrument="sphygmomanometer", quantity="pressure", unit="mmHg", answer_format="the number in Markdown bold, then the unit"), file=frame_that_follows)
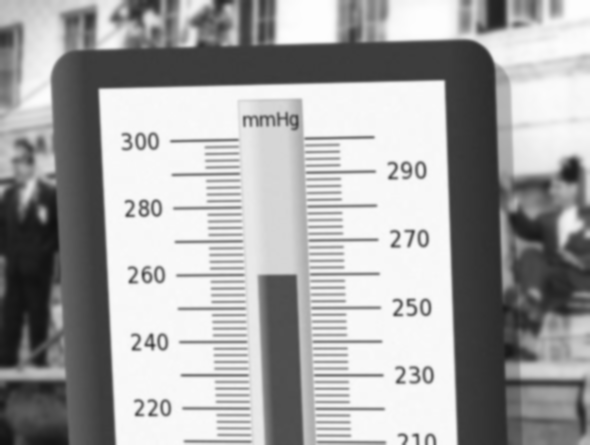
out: **260** mmHg
